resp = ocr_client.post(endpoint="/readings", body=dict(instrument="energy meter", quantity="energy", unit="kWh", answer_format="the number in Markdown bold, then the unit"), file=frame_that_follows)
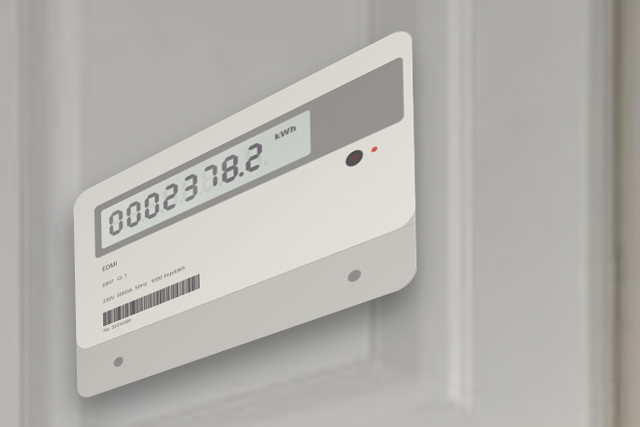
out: **2378.2** kWh
